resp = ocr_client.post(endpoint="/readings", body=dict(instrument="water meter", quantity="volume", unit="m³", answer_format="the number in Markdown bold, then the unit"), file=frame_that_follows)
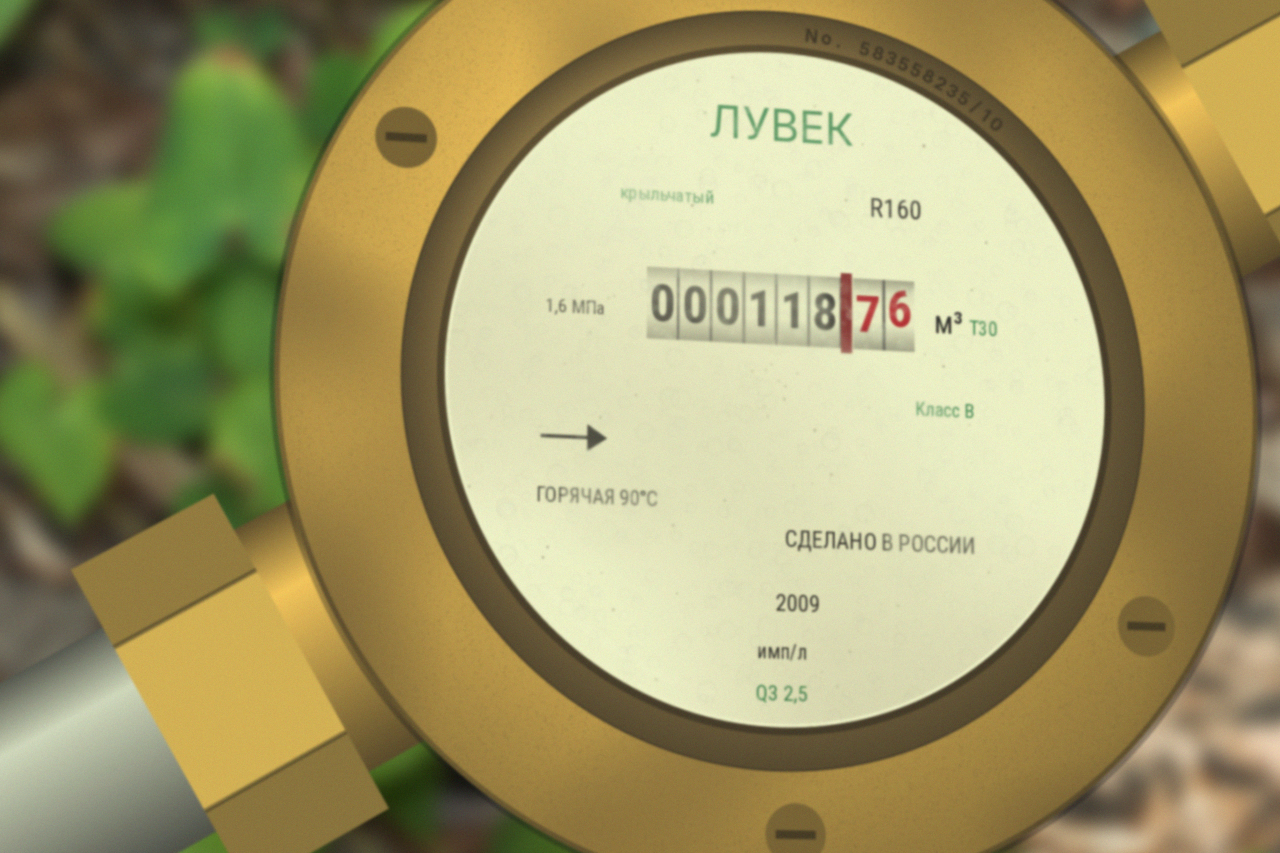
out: **118.76** m³
